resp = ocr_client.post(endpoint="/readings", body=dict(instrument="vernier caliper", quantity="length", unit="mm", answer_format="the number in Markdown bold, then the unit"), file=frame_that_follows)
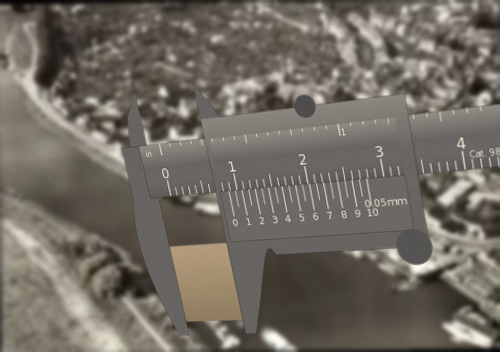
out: **8.8** mm
